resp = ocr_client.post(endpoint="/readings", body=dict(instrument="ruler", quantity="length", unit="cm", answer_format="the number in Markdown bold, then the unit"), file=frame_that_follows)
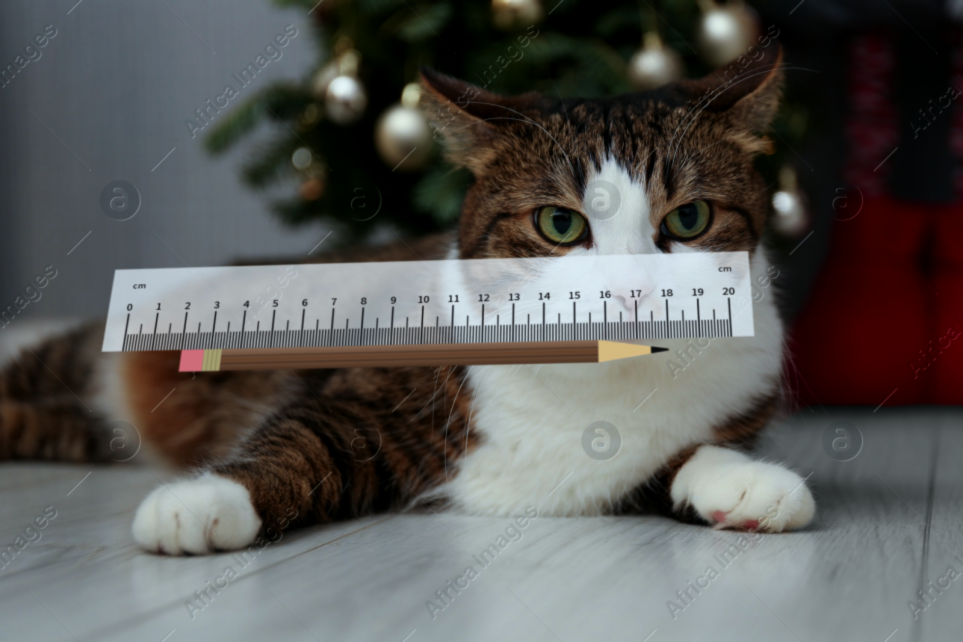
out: **16** cm
